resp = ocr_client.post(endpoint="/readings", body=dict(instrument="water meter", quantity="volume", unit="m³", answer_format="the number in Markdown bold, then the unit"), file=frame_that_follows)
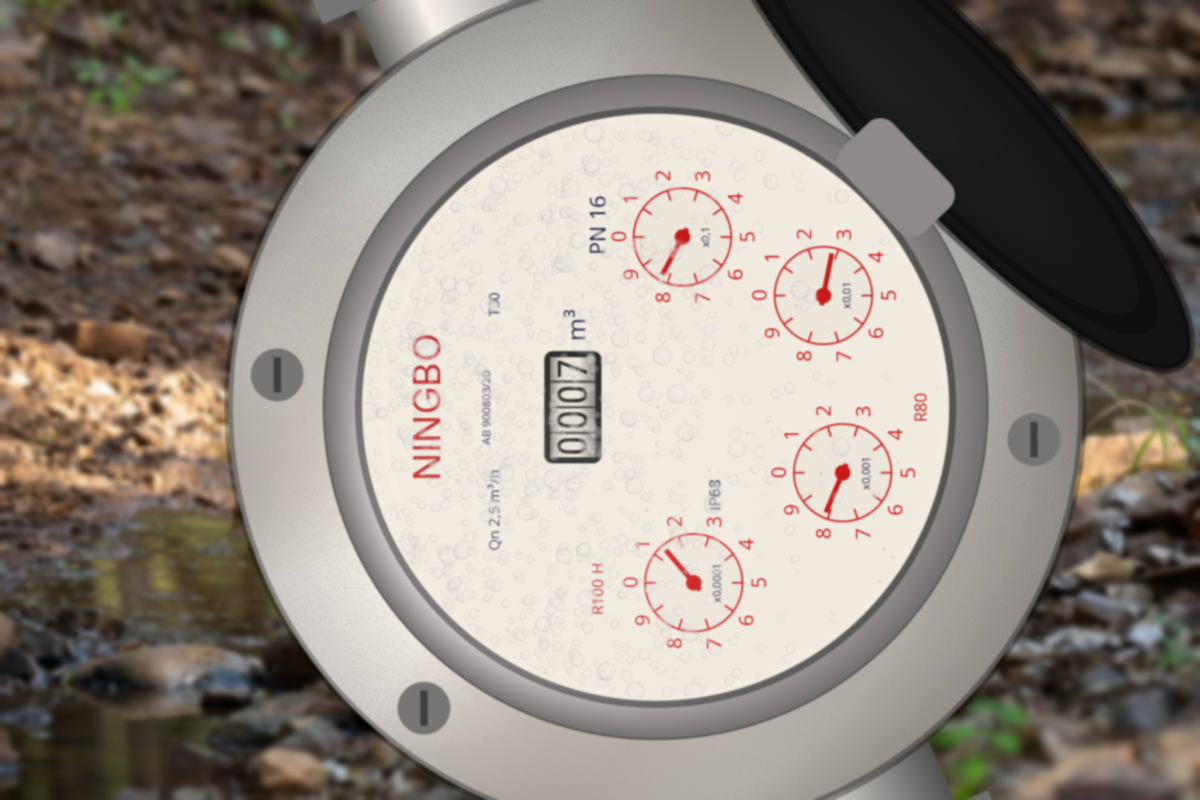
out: **7.8281** m³
